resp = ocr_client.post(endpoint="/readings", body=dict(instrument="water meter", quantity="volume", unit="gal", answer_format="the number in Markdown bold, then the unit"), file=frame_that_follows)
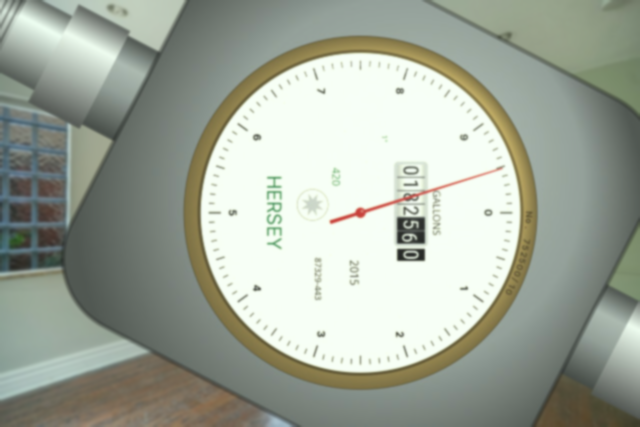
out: **182559.5** gal
